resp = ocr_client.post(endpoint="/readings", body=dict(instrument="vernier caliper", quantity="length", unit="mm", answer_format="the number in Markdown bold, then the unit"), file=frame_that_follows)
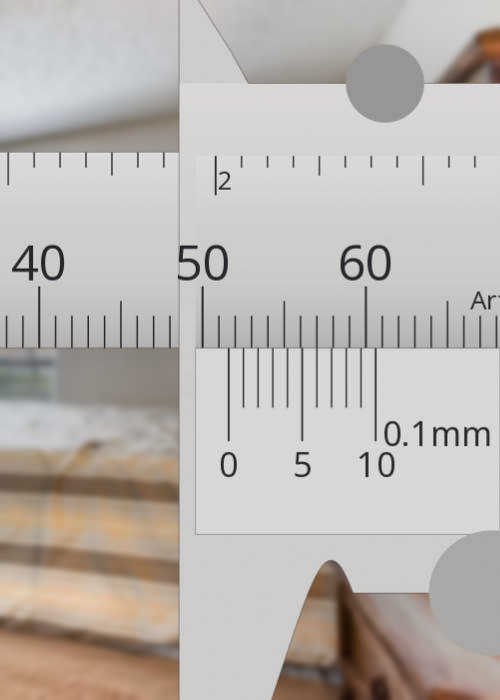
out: **51.6** mm
